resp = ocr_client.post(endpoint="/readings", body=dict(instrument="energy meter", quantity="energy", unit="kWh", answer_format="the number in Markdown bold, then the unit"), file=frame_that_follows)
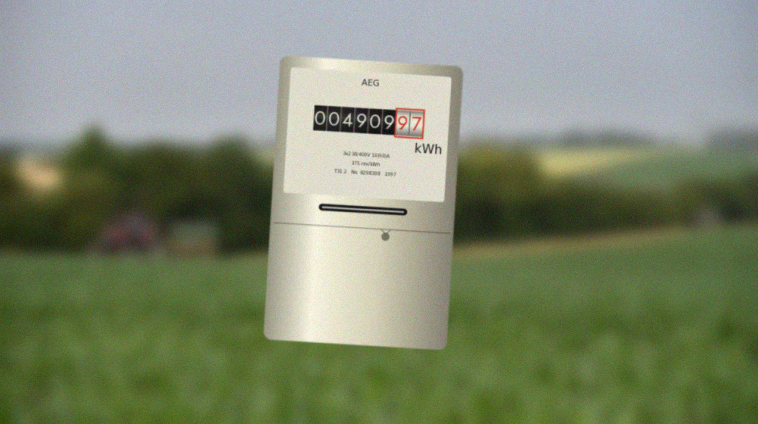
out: **4909.97** kWh
